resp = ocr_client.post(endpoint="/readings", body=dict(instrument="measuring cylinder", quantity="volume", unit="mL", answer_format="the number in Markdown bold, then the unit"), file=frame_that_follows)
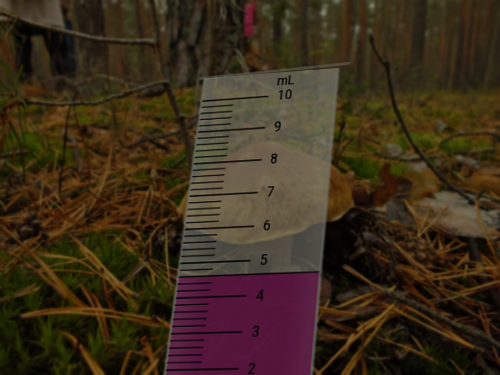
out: **4.6** mL
